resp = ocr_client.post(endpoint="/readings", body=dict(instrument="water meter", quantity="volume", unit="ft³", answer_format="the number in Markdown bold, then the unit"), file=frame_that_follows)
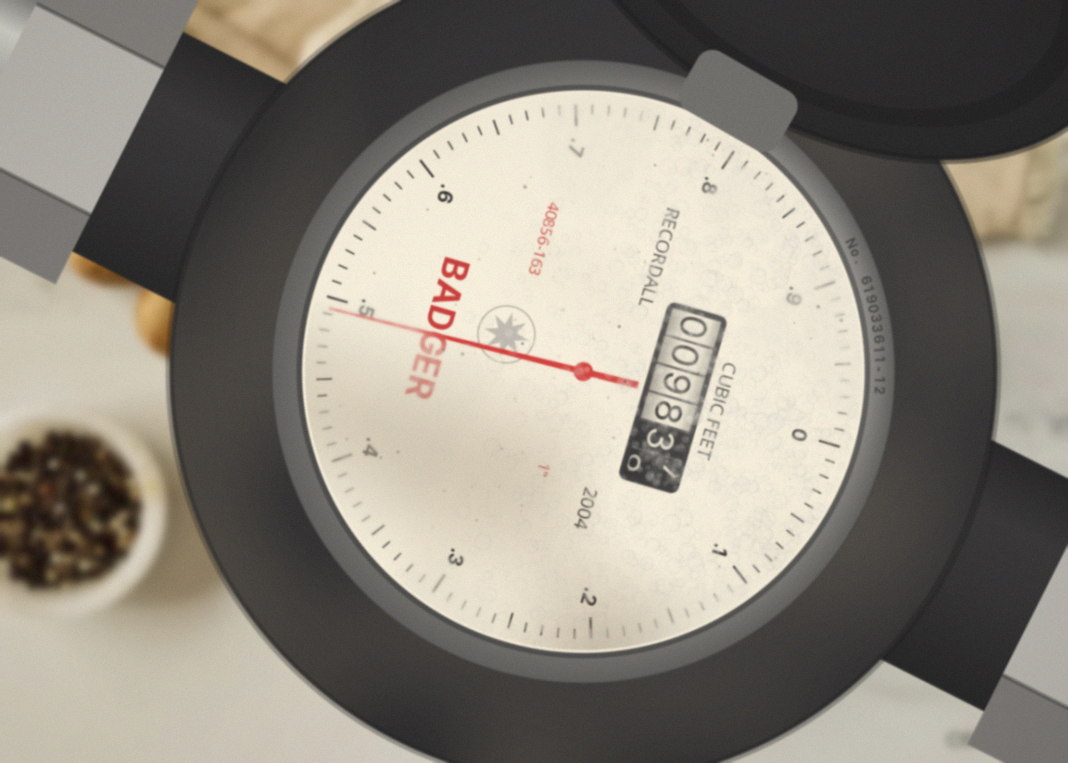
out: **9837.49** ft³
